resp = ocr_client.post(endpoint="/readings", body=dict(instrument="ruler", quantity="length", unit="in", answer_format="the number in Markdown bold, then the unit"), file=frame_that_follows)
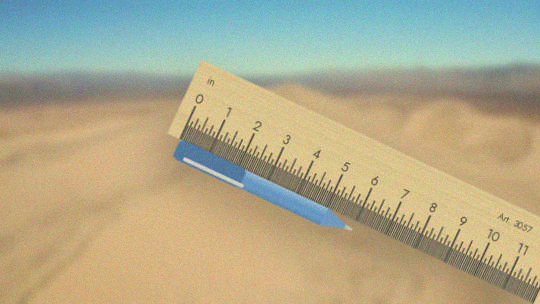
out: **6** in
